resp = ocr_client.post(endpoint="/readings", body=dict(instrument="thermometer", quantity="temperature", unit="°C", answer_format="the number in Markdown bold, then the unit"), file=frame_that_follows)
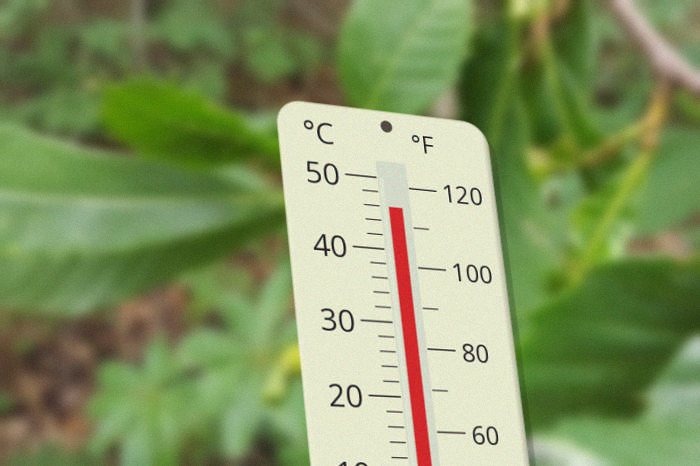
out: **46** °C
